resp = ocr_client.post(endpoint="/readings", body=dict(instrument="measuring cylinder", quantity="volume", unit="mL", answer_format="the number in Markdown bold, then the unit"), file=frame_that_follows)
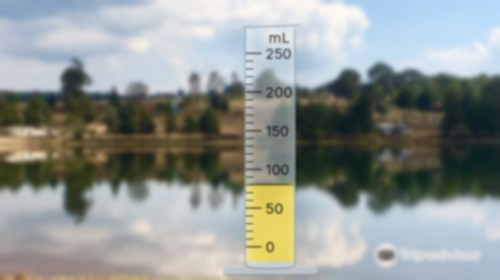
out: **80** mL
